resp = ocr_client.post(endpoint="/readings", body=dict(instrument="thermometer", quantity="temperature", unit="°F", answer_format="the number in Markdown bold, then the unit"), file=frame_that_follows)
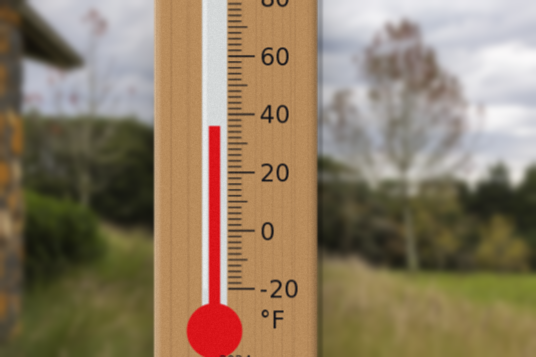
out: **36** °F
